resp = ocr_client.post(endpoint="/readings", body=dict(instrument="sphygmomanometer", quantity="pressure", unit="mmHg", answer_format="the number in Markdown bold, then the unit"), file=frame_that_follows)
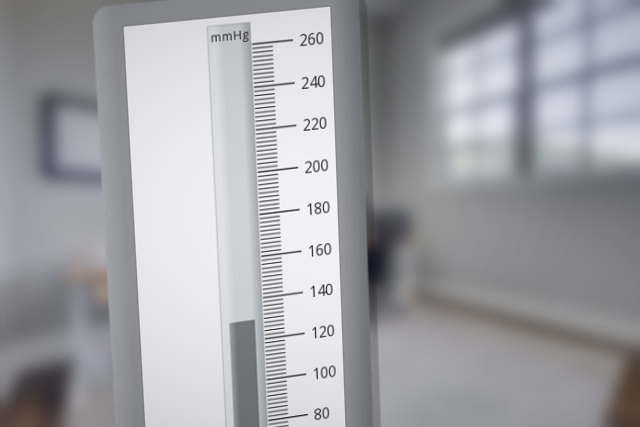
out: **130** mmHg
